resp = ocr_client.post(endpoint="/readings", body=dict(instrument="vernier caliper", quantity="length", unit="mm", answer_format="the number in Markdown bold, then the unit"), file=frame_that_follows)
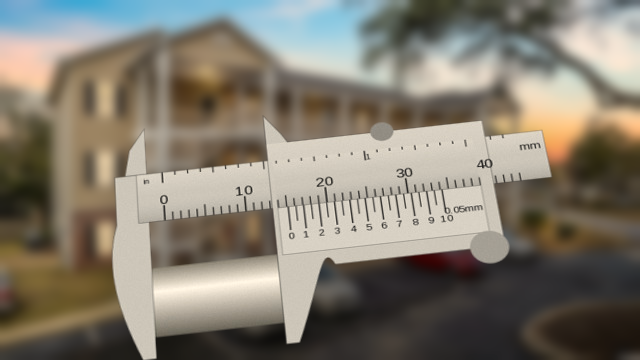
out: **15.2** mm
